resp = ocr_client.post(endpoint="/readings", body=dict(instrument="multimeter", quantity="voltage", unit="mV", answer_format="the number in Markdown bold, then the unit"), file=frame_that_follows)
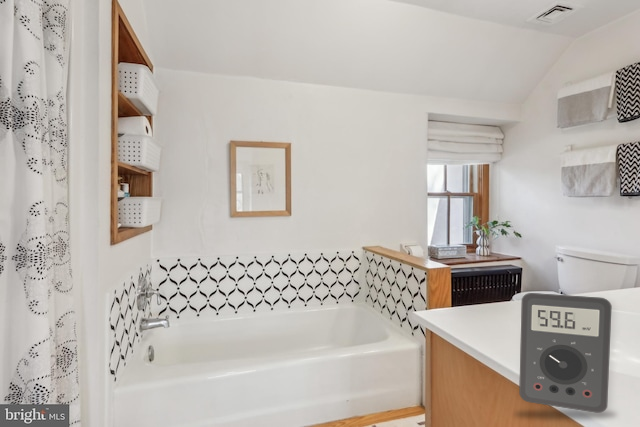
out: **59.6** mV
